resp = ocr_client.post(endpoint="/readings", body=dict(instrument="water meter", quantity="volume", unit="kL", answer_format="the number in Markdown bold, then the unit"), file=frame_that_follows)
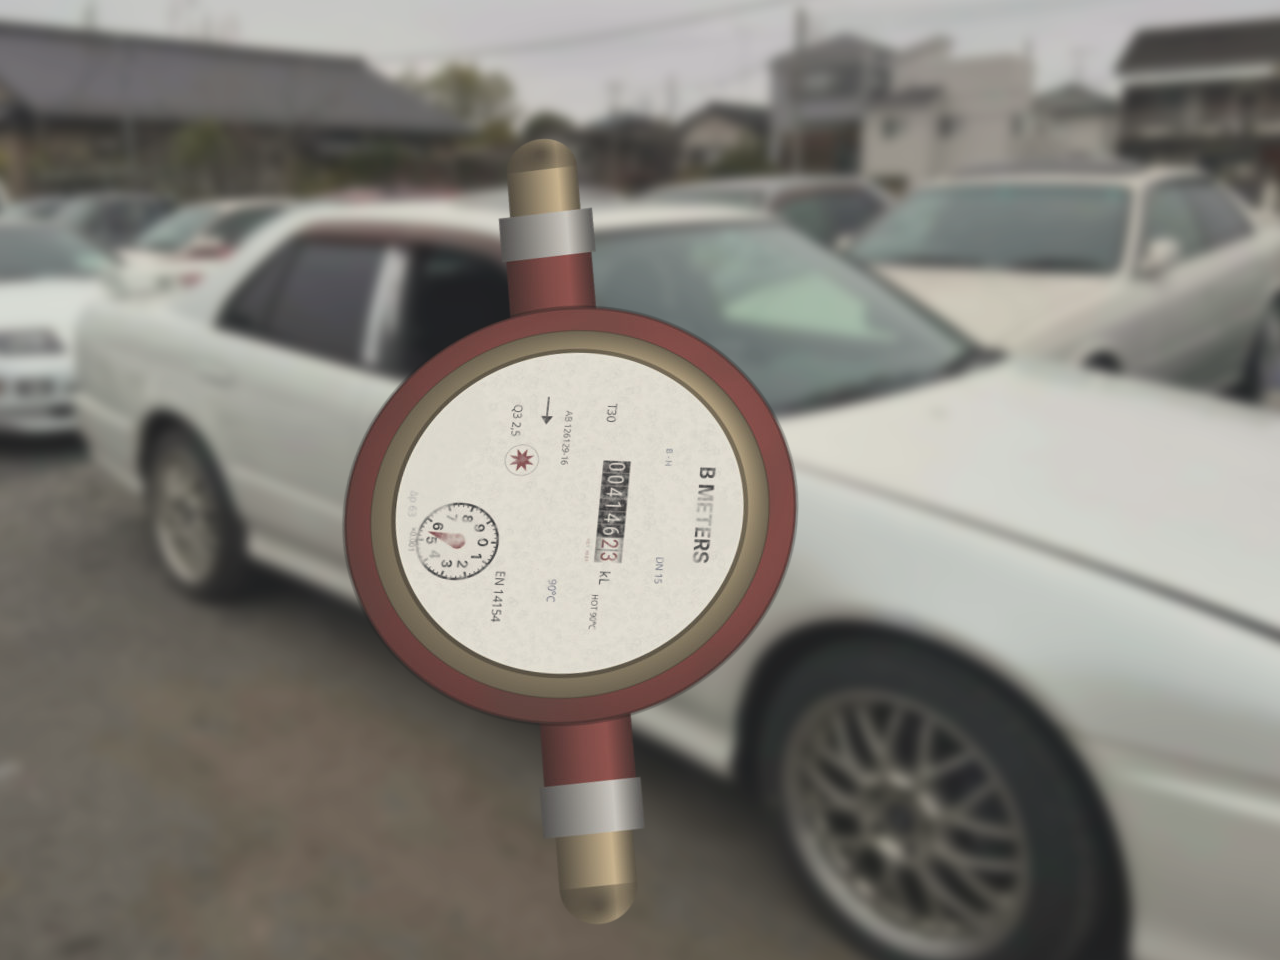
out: **4146.235** kL
